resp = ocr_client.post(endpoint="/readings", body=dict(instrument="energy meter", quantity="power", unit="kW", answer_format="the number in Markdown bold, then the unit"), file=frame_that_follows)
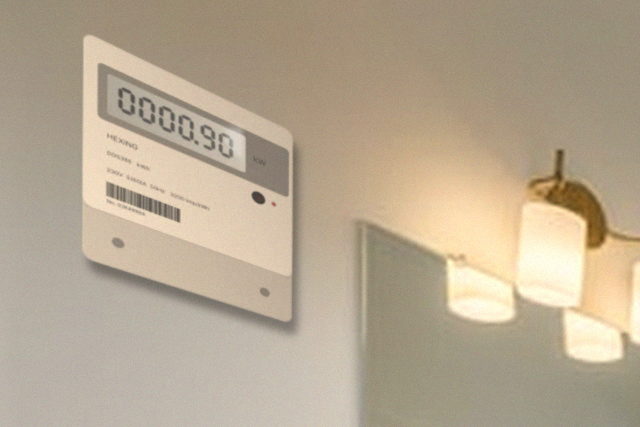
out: **0.90** kW
